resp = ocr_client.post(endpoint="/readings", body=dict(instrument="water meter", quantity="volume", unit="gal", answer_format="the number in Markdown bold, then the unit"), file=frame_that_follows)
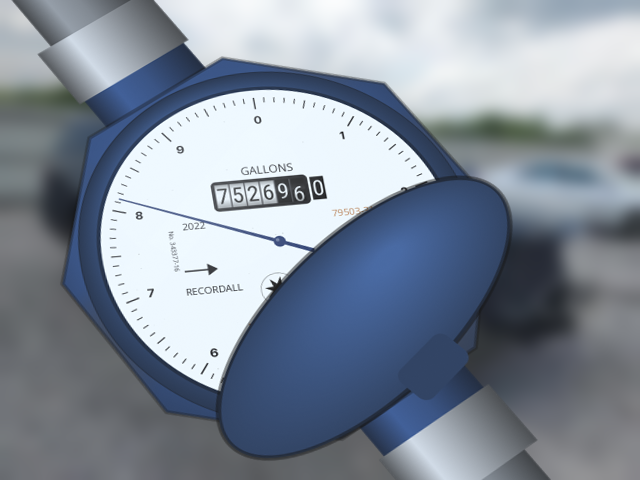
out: **7526958.1** gal
